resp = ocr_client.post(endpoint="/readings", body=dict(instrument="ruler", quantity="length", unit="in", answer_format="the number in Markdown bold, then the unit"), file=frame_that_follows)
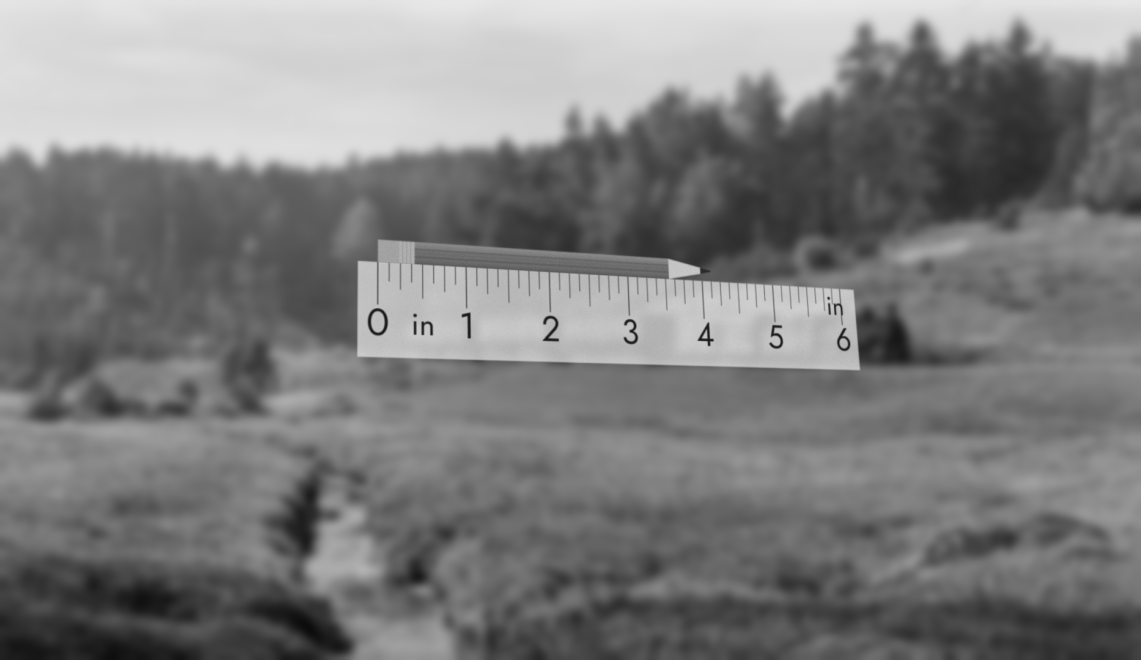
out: **4.125** in
